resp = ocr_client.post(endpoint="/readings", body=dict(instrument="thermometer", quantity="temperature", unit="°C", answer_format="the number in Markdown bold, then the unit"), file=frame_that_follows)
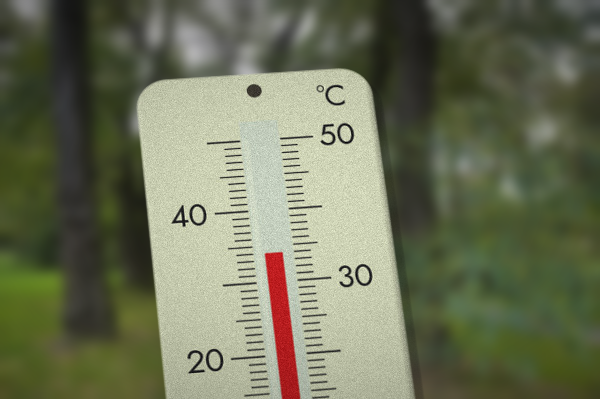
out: **34** °C
